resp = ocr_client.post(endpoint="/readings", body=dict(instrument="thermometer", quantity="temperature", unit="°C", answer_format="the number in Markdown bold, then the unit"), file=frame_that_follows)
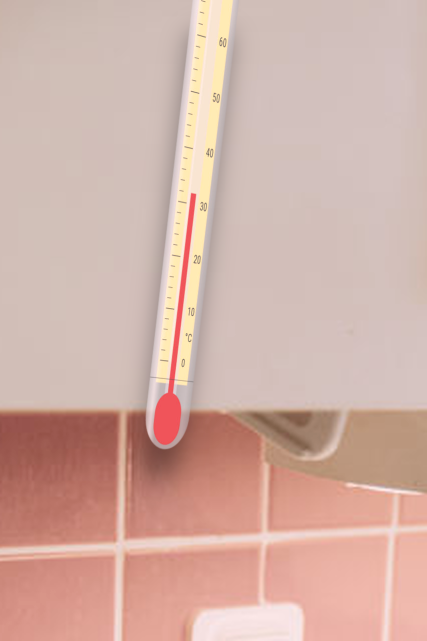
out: **32** °C
